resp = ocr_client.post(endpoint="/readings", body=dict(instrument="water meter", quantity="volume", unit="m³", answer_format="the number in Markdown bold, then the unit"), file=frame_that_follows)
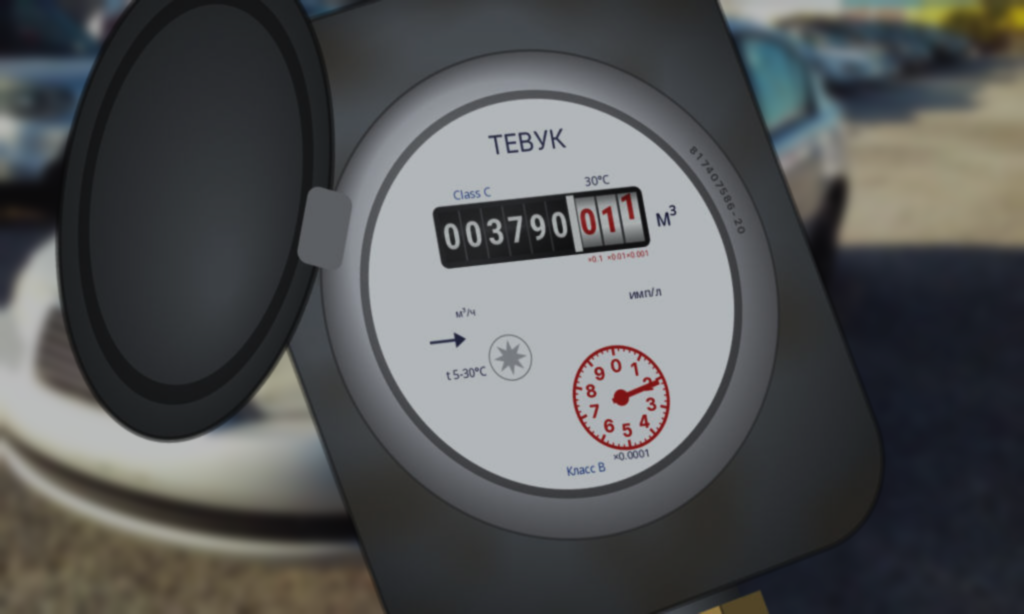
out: **3790.0112** m³
